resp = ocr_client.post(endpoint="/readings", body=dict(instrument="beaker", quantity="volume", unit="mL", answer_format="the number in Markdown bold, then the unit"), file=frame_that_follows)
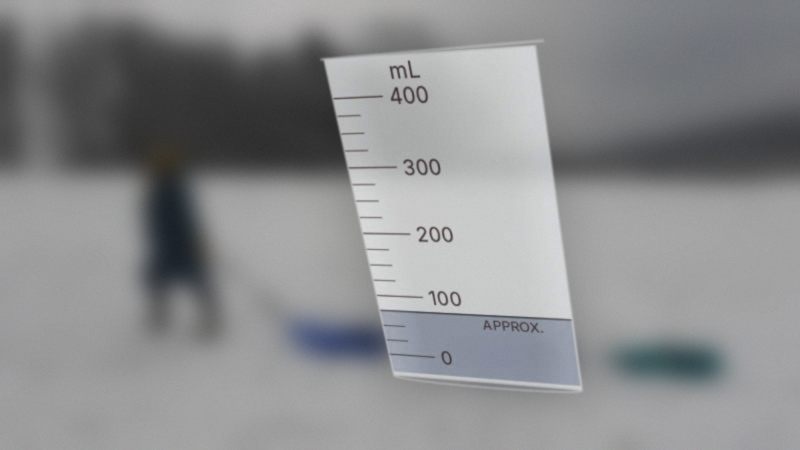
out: **75** mL
